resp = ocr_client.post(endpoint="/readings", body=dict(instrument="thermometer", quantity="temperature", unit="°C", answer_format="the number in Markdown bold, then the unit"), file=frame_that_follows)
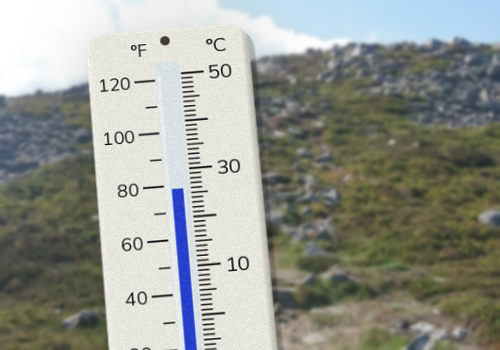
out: **26** °C
